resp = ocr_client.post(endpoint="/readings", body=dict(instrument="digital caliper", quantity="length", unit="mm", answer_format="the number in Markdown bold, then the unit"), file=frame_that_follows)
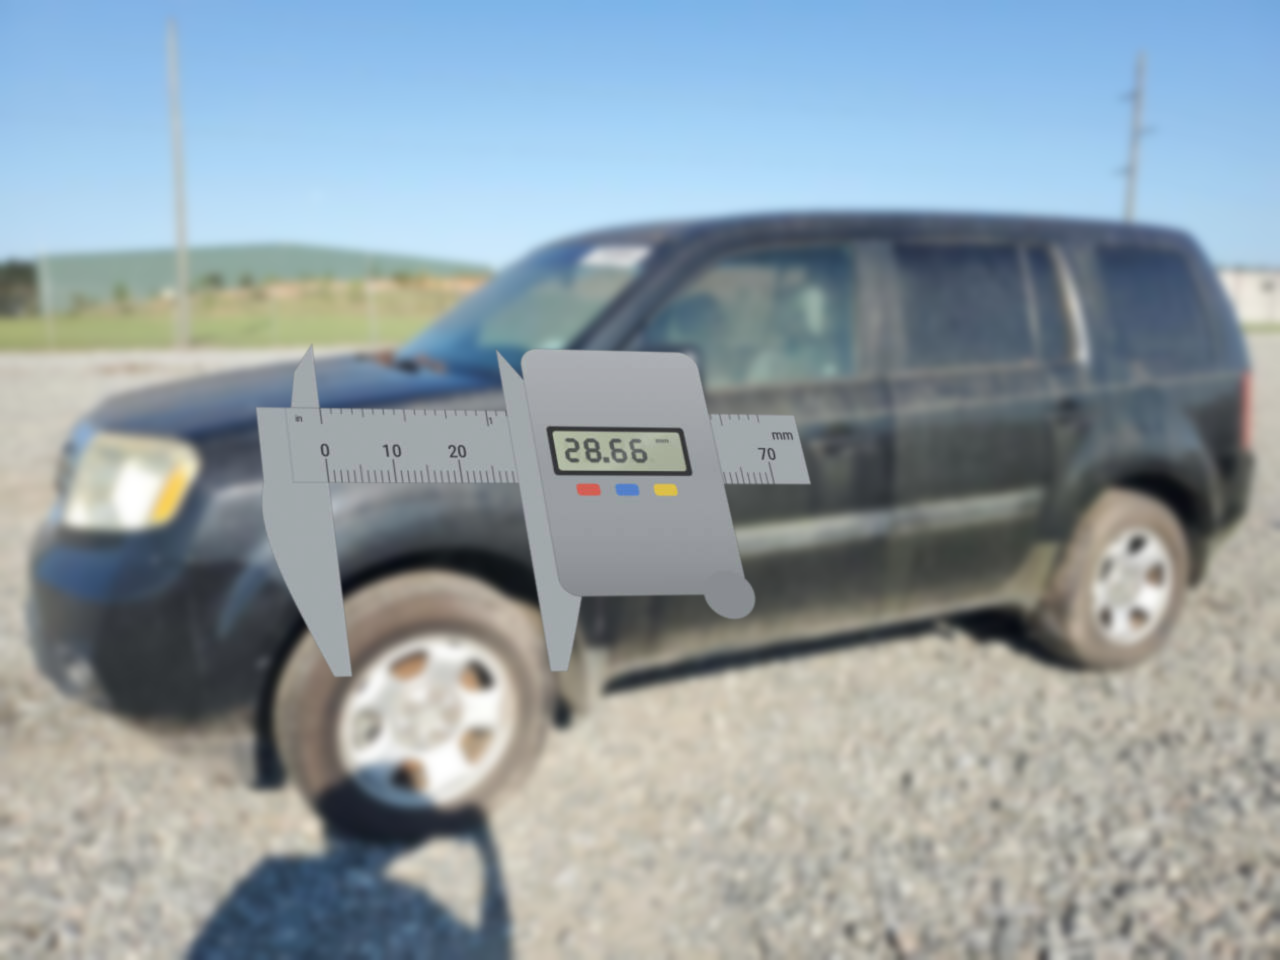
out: **28.66** mm
